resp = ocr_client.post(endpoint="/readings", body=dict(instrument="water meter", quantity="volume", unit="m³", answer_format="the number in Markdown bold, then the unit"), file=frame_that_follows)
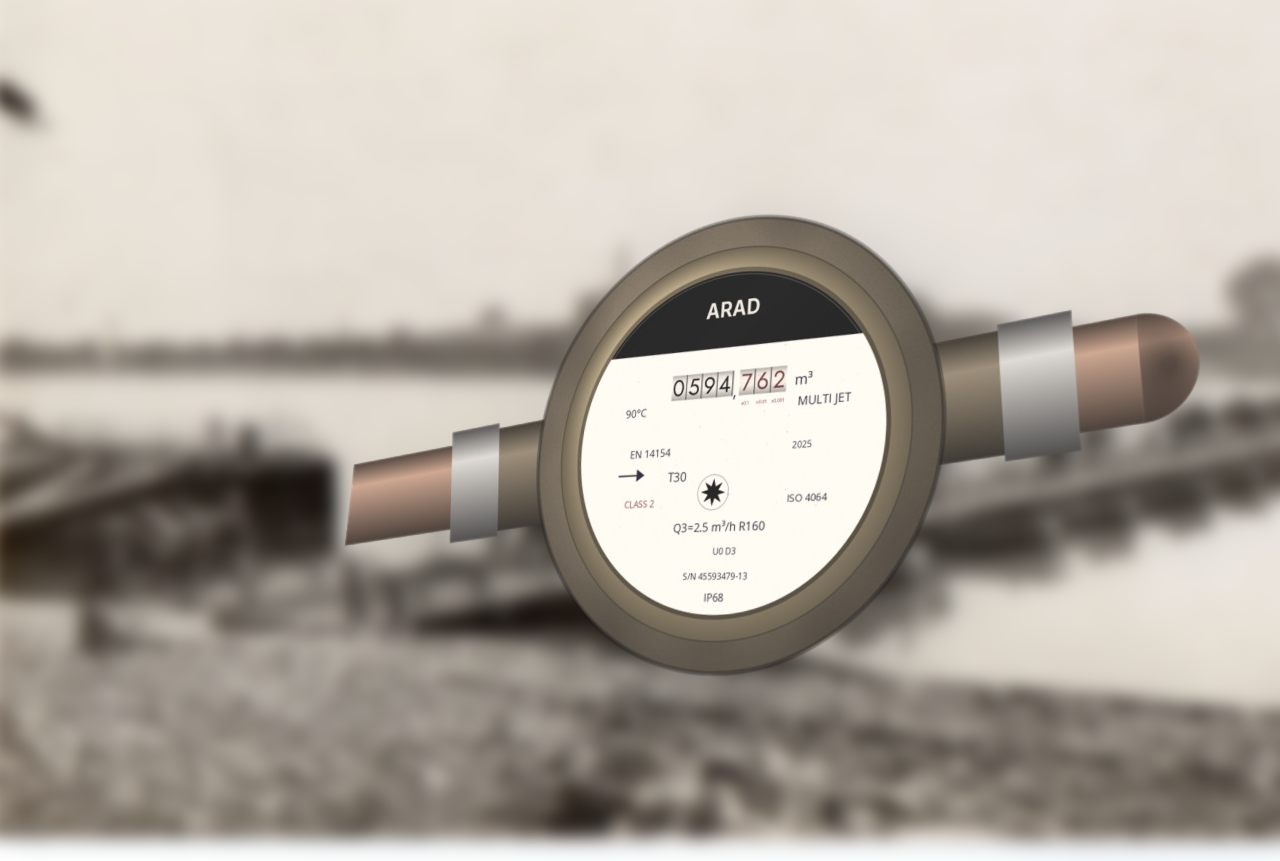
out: **594.762** m³
